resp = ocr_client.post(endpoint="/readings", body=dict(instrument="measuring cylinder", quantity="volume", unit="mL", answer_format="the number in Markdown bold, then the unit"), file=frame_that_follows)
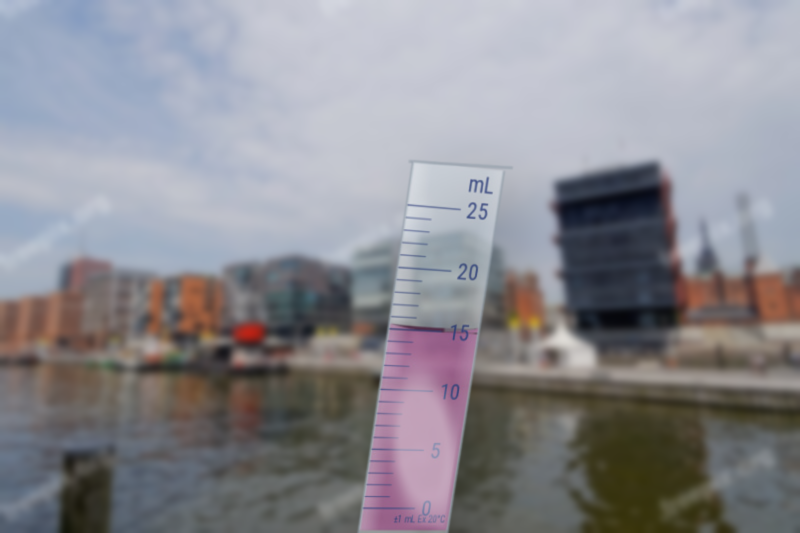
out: **15** mL
